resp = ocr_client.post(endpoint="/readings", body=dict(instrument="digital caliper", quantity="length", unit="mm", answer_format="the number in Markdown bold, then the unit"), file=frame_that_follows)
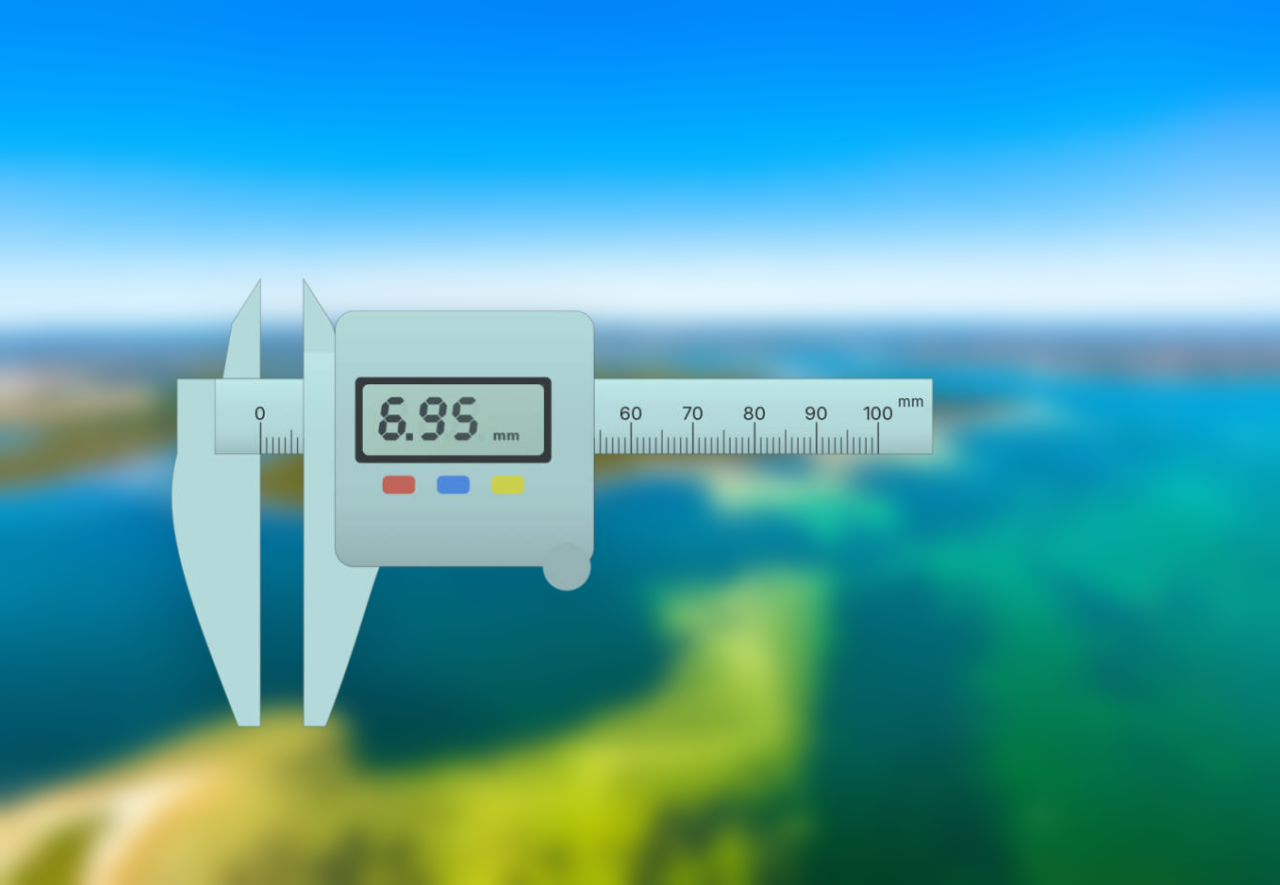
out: **6.95** mm
